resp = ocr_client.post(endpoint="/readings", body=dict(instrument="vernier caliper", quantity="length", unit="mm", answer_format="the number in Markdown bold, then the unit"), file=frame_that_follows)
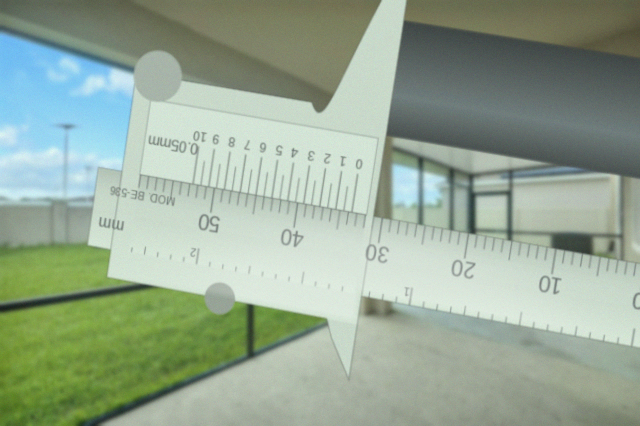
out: **33.6** mm
